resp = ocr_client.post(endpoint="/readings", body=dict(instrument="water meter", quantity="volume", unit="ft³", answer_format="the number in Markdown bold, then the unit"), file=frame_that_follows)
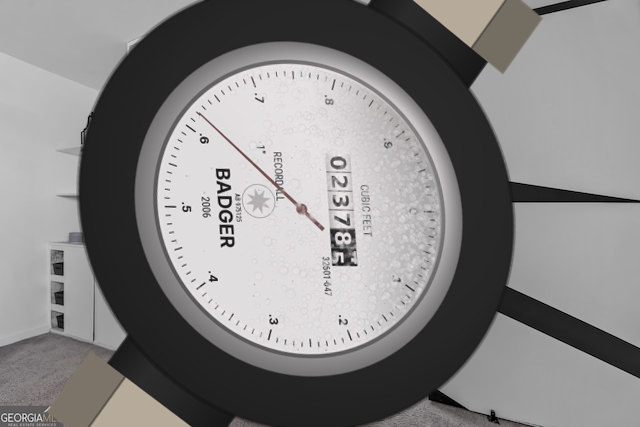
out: **23784.62** ft³
